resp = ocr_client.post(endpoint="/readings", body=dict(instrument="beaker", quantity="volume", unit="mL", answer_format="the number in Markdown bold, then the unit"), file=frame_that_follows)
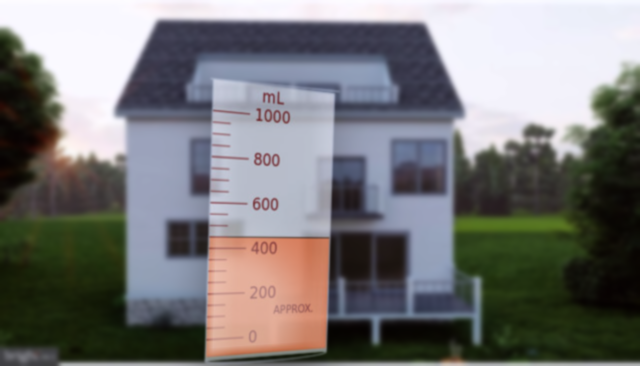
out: **450** mL
